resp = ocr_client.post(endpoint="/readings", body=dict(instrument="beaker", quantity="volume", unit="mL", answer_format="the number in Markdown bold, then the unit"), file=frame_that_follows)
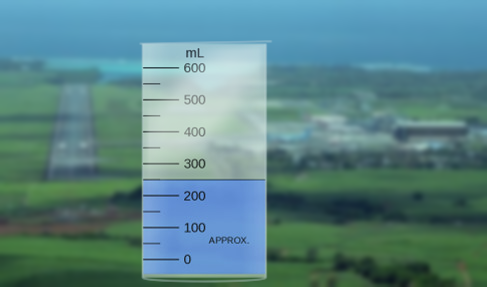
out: **250** mL
